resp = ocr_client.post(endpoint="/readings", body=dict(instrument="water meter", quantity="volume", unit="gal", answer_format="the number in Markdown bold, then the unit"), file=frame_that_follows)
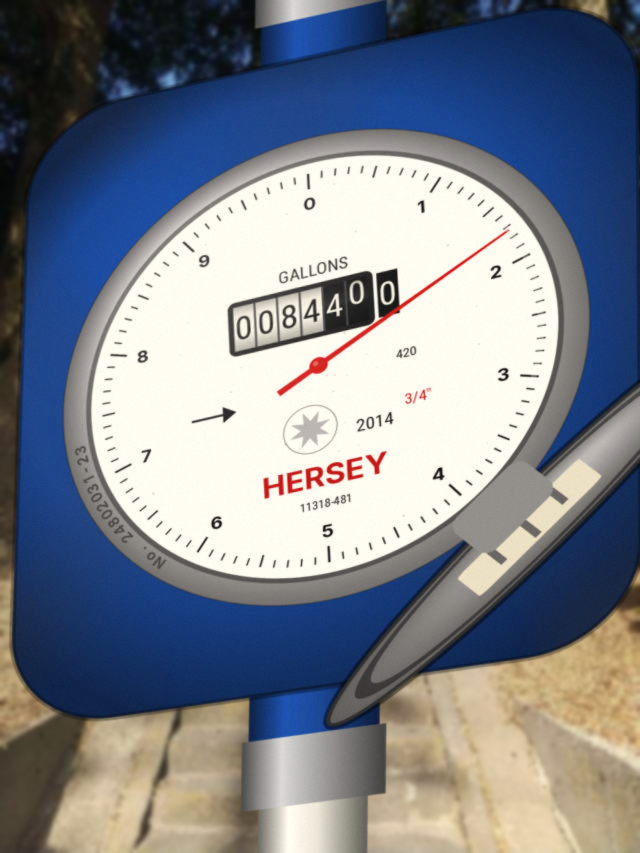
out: **84401.7** gal
